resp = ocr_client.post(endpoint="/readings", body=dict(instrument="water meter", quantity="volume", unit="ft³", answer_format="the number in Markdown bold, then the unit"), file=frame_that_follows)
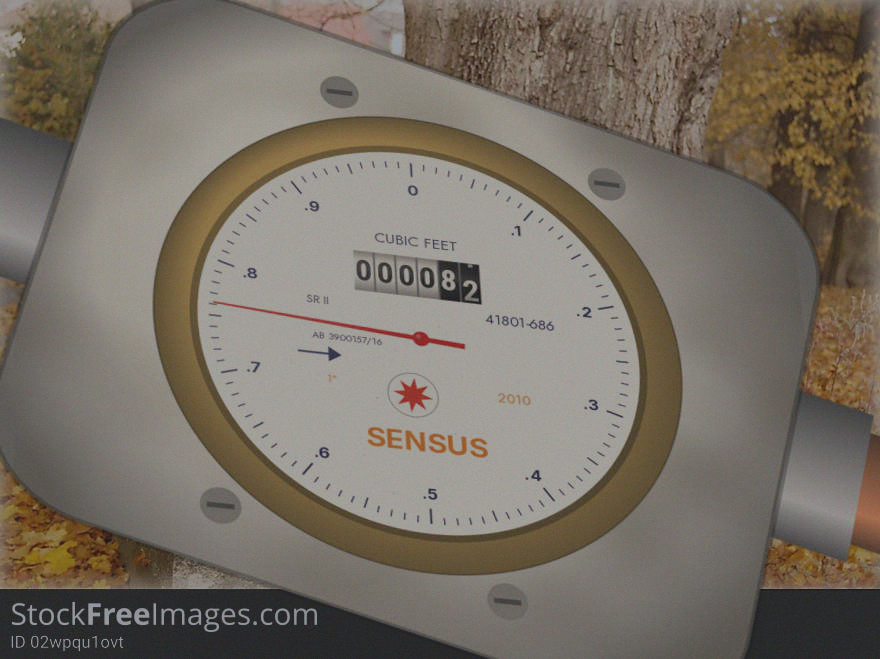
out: **81.76** ft³
